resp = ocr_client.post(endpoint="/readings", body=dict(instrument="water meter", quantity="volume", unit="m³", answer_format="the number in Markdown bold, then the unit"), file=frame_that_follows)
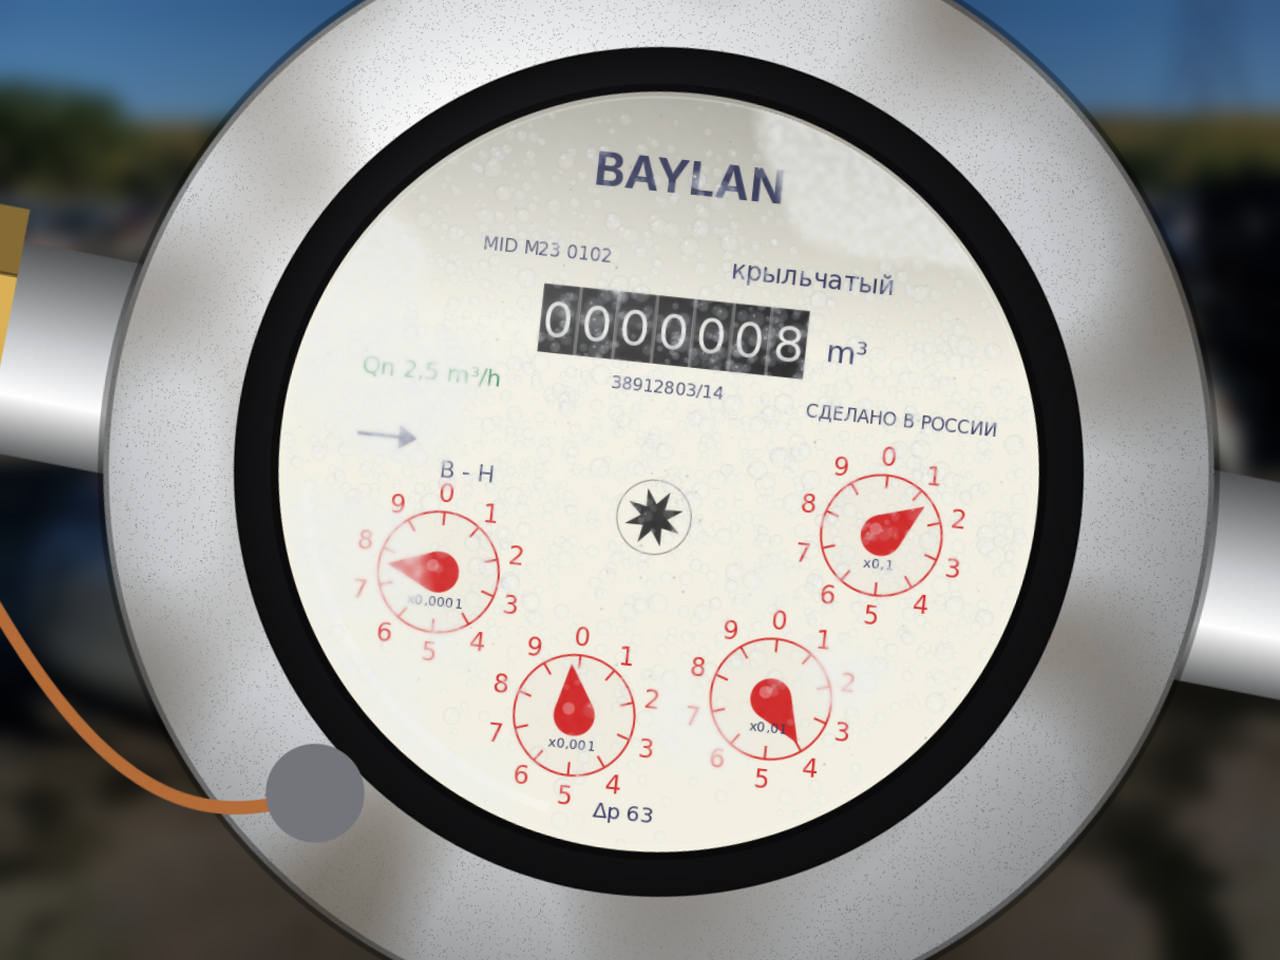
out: **8.1397** m³
